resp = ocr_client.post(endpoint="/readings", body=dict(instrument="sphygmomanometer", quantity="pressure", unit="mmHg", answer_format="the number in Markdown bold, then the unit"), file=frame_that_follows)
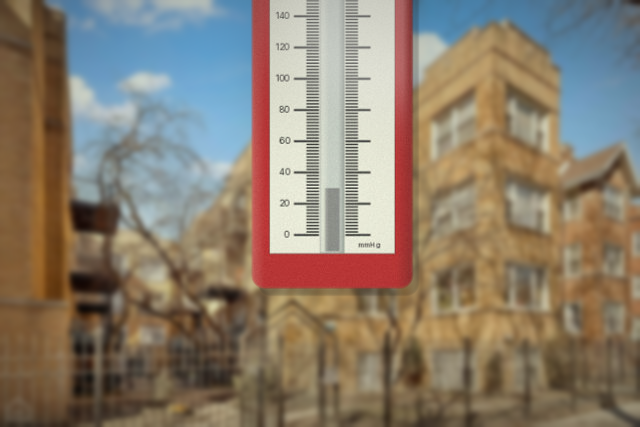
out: **30** mmHg
